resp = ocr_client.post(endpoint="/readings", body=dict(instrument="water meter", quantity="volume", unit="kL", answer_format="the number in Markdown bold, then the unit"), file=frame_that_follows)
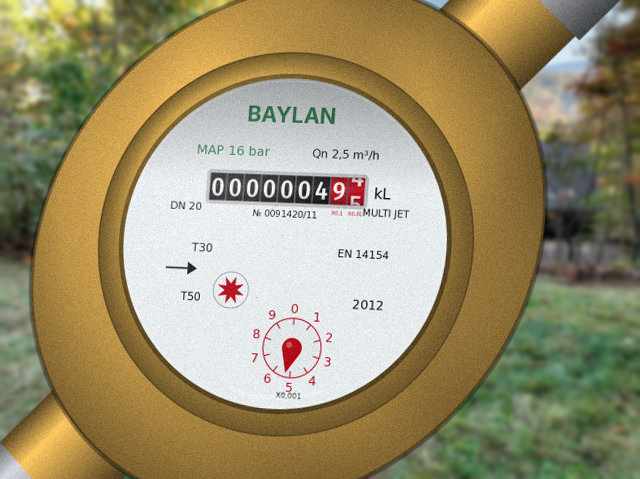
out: **4.945** kL
